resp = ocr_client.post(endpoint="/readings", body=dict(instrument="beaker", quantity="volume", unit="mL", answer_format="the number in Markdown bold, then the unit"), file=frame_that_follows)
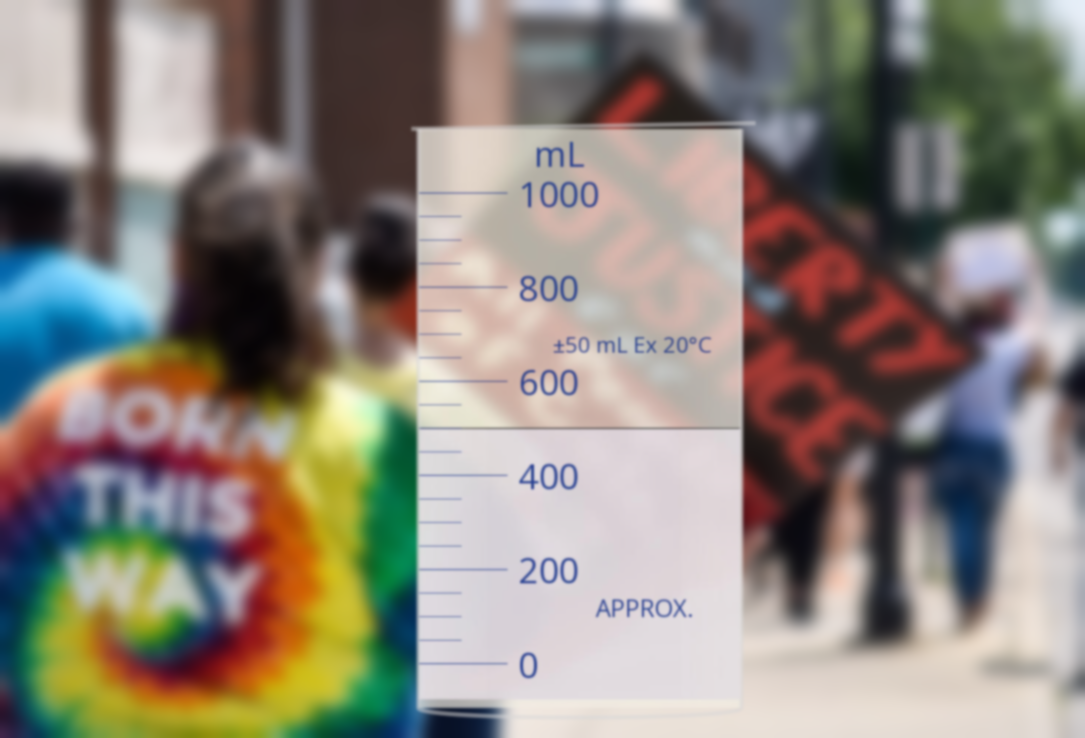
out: **500** mL
